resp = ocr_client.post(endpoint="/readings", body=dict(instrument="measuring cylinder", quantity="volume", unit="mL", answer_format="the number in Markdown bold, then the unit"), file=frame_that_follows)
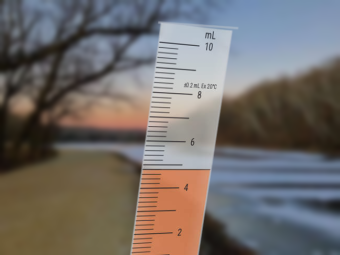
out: **4.8** mL
